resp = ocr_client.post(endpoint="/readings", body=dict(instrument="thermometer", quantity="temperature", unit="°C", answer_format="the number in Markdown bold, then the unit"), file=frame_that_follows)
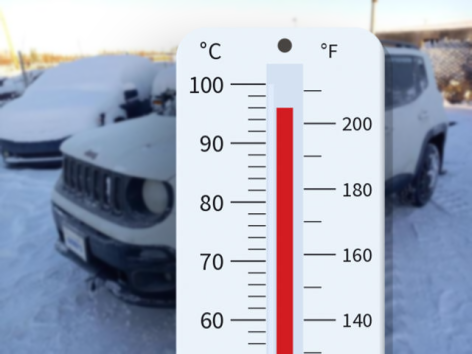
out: **96** °C
